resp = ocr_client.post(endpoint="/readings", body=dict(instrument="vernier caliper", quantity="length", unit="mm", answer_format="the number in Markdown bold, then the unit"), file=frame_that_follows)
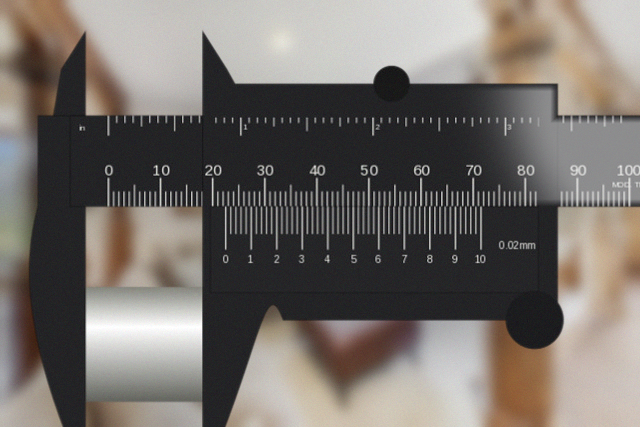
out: **22.5** mm
